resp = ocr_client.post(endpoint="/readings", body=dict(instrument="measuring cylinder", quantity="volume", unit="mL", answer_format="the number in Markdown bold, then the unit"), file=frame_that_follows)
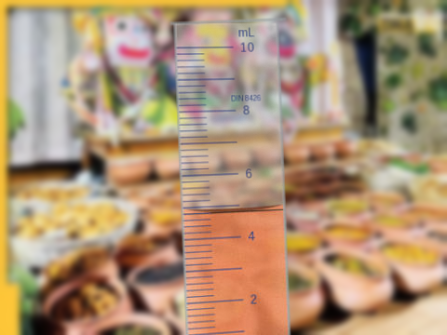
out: **4.8** mL
